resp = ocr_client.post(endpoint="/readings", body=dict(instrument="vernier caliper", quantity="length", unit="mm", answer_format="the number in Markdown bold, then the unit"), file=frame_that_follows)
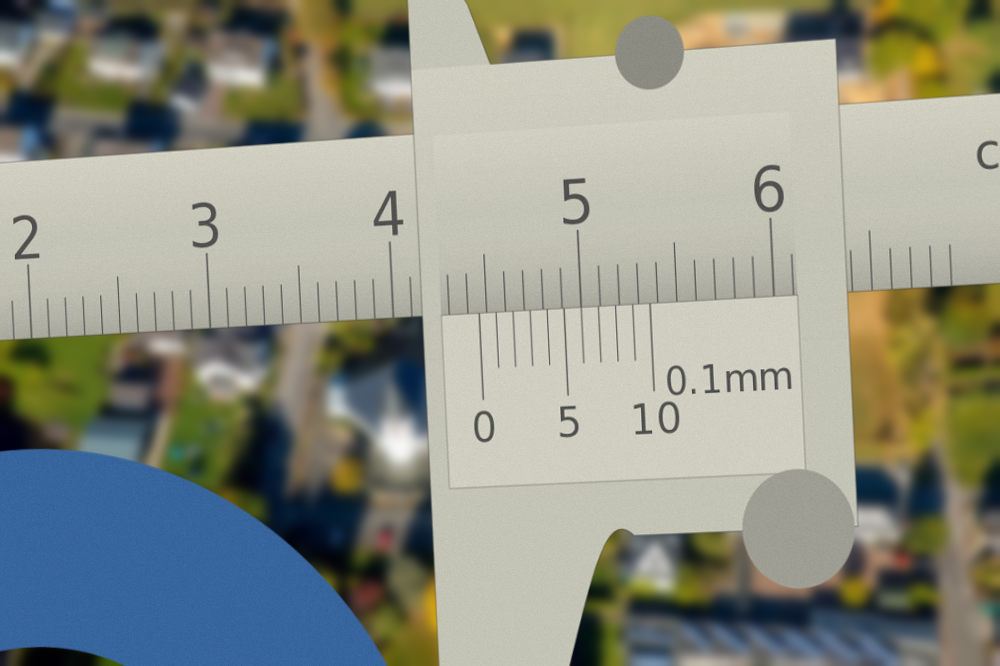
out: **44.6** mm
